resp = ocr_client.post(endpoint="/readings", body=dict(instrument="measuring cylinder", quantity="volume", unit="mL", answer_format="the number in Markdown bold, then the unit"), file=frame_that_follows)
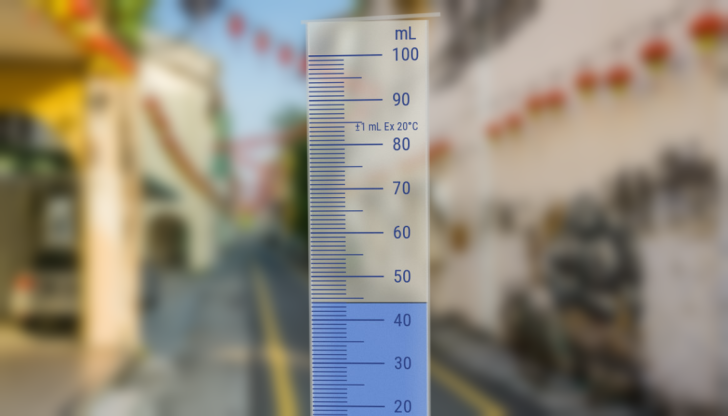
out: **44** mL
